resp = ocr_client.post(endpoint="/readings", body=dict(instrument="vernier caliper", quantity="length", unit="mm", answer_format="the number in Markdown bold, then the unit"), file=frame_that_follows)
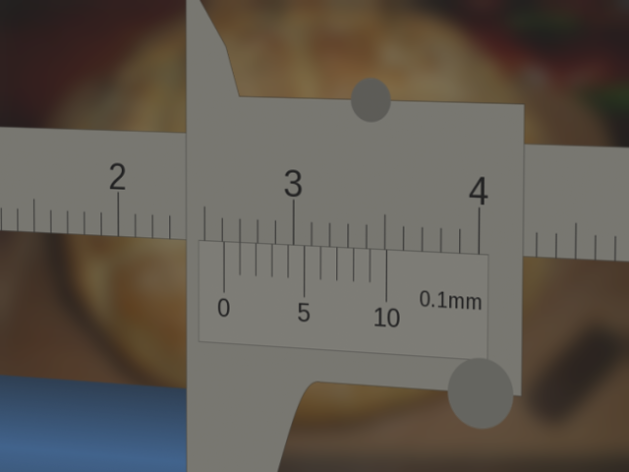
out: **26.1** mm
